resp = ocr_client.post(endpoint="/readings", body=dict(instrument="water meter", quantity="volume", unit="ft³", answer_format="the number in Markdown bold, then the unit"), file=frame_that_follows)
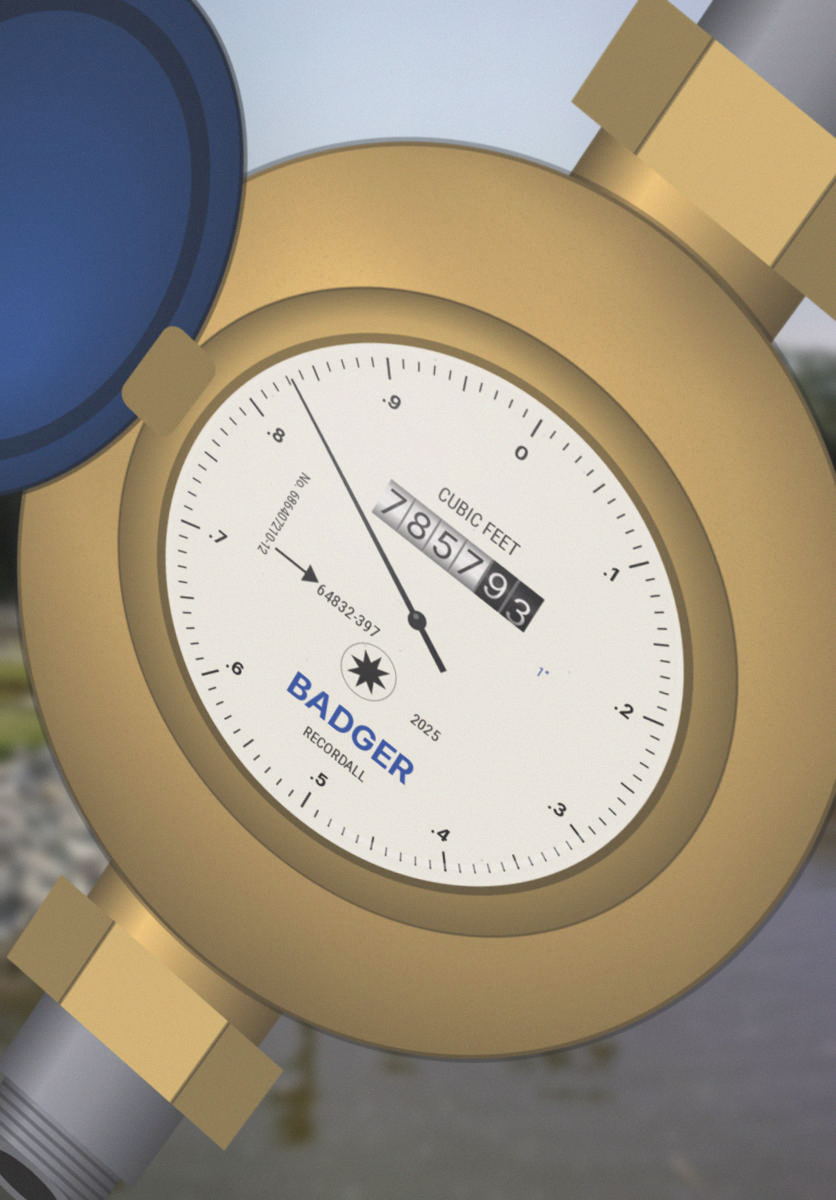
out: **785792.83** ft³
